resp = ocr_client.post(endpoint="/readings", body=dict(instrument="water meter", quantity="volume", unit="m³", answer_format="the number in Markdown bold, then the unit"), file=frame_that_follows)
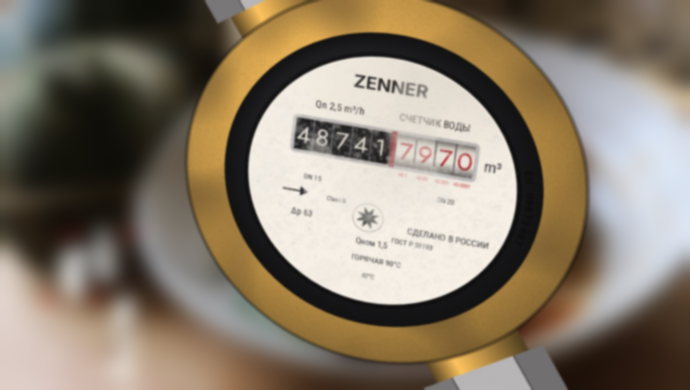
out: **48741.7970** m³
